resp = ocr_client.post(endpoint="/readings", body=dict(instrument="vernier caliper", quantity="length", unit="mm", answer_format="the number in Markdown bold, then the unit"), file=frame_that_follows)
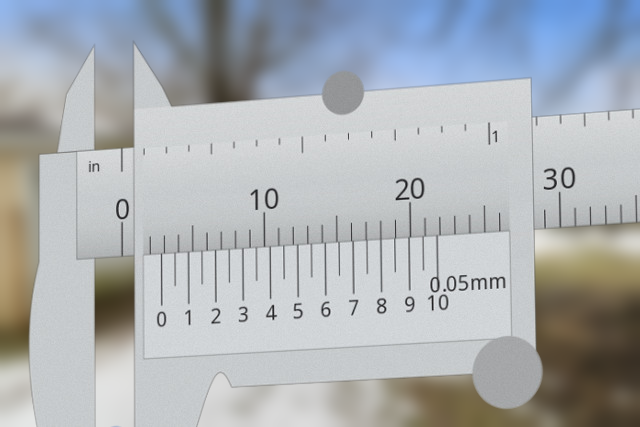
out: **2.8** mm
